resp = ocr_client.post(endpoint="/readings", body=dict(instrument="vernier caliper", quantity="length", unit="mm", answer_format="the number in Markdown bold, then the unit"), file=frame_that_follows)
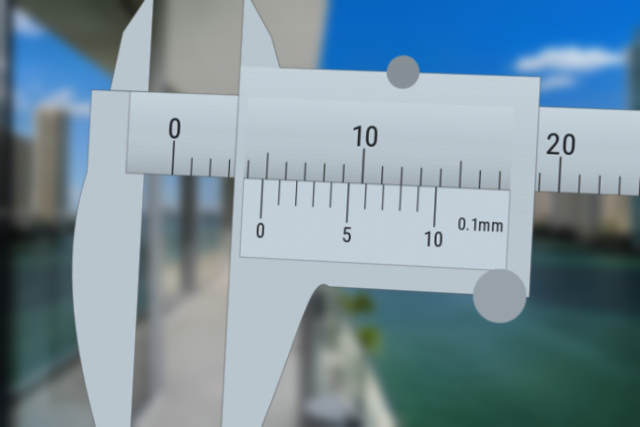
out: **4.8** mm
